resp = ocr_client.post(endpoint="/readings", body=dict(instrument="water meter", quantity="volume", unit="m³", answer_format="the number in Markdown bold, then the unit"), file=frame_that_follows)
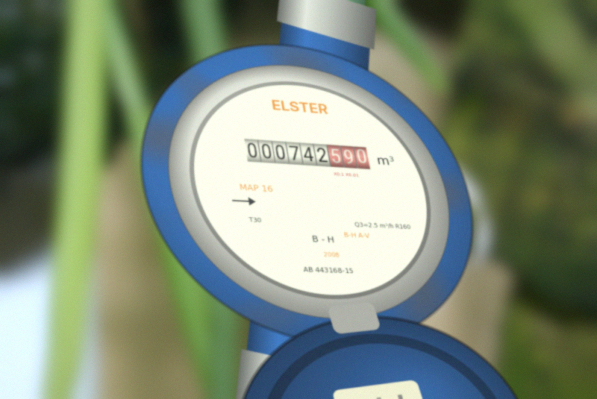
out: **742.590** m³
